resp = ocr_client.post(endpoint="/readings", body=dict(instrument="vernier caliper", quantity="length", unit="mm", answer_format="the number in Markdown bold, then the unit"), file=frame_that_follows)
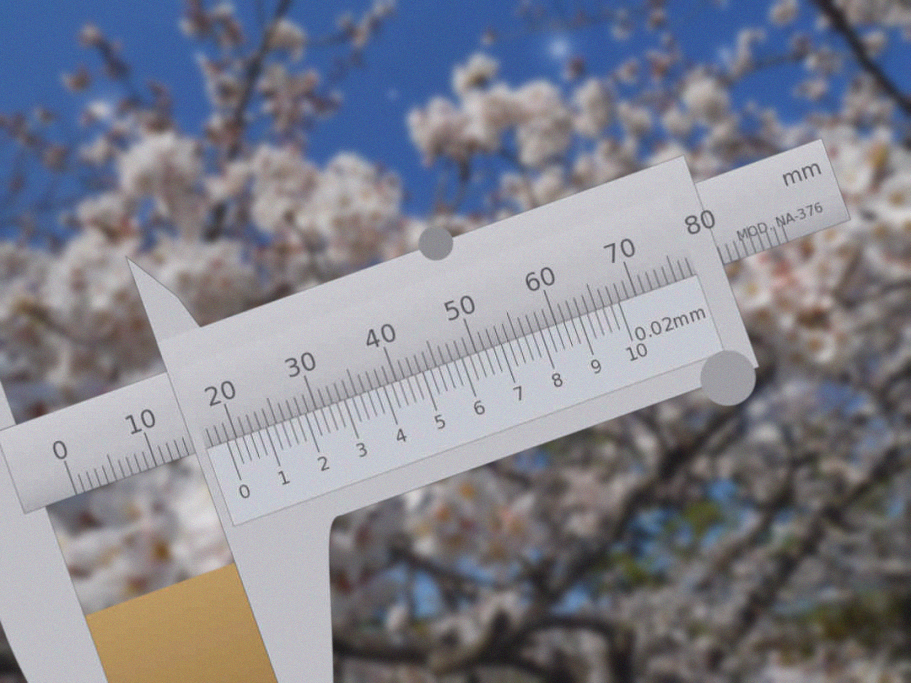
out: **18.8** mm
